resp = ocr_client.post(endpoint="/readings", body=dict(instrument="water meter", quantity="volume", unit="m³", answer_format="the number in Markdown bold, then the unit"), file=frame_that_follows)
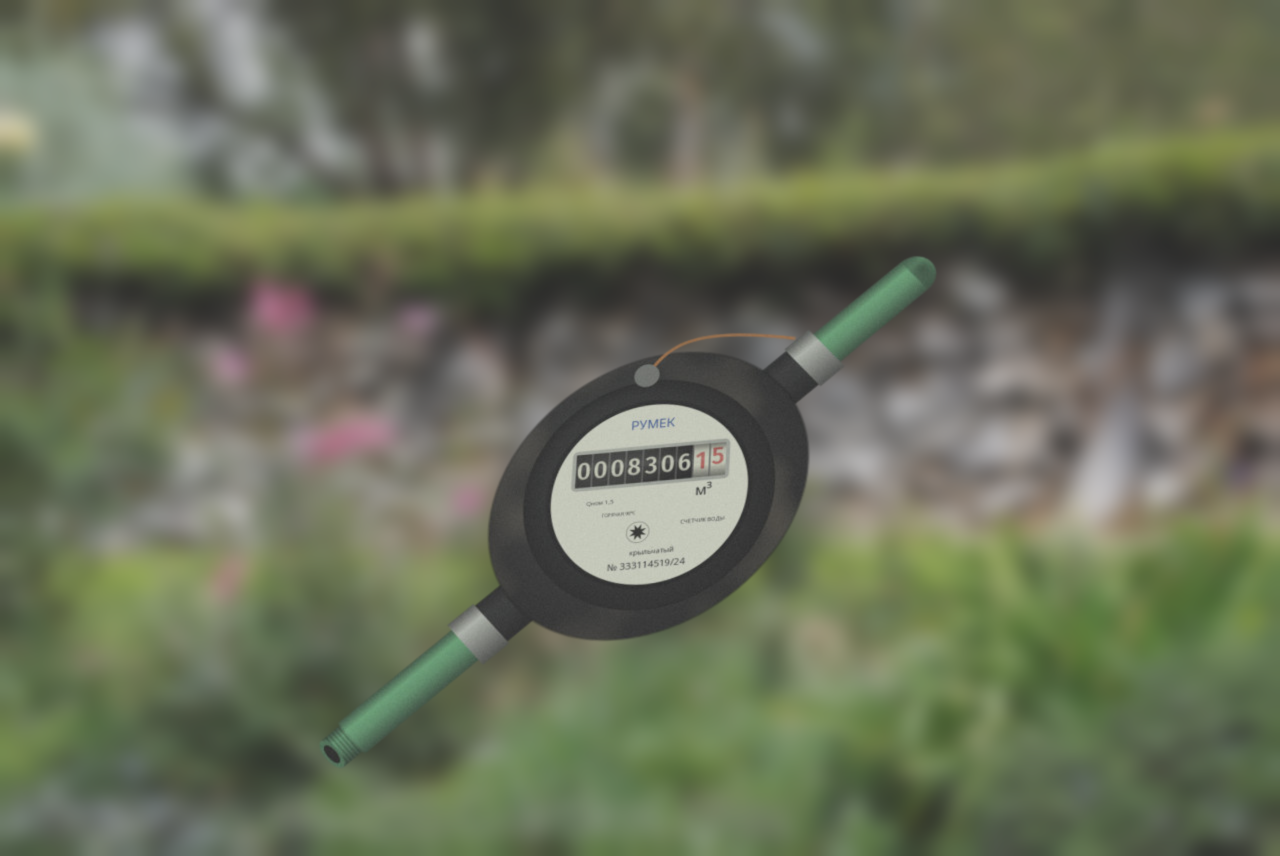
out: **8306.15** m³
